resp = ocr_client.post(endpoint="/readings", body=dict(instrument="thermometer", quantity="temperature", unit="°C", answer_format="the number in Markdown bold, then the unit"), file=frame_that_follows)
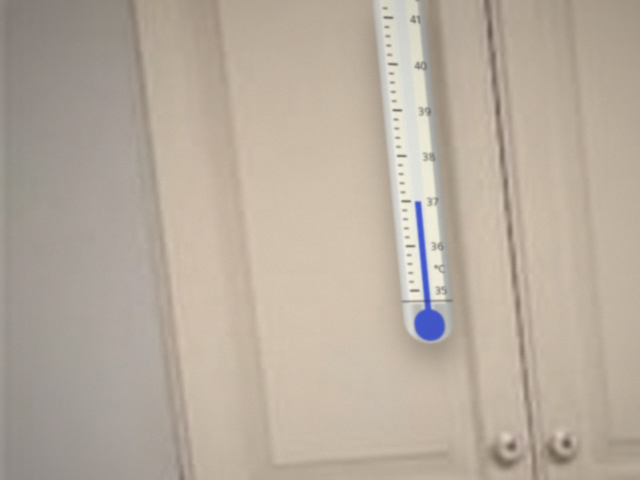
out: **37** °C
